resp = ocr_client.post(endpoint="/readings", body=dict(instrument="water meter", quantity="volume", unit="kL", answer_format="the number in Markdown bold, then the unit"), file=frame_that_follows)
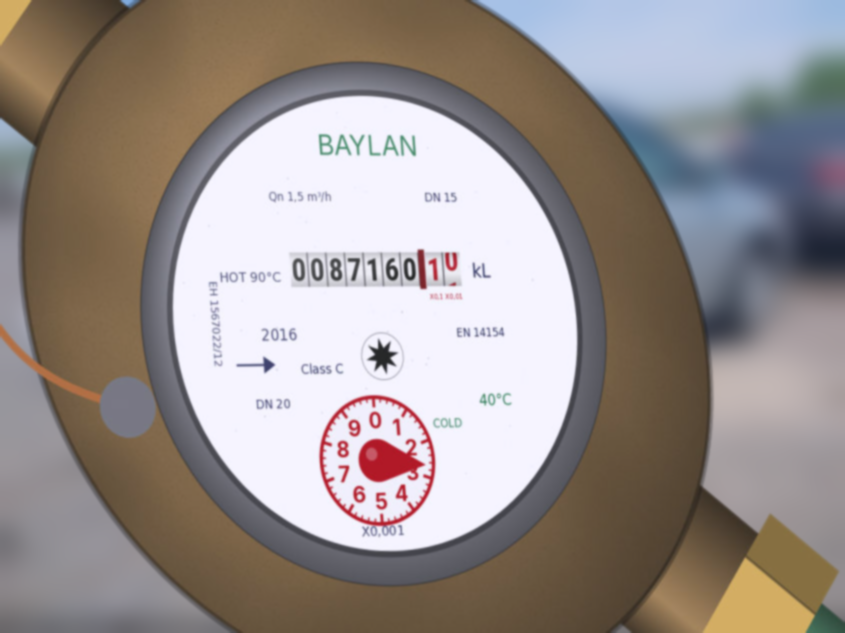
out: **87160.102** kL
